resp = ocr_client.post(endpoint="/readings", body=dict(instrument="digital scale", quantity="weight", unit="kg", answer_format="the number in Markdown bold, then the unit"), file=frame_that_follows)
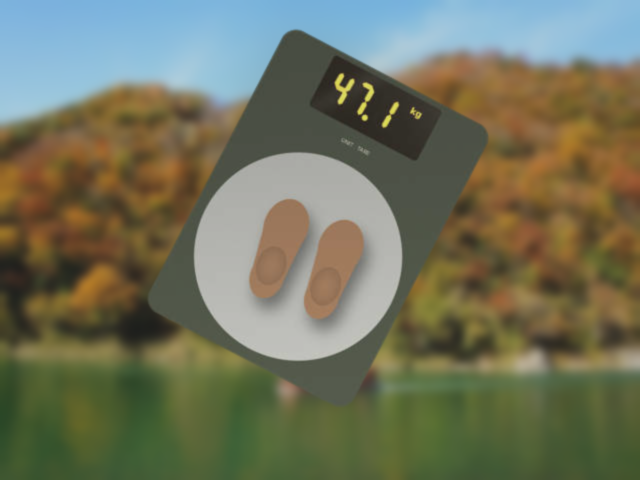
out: **47.1** kg
